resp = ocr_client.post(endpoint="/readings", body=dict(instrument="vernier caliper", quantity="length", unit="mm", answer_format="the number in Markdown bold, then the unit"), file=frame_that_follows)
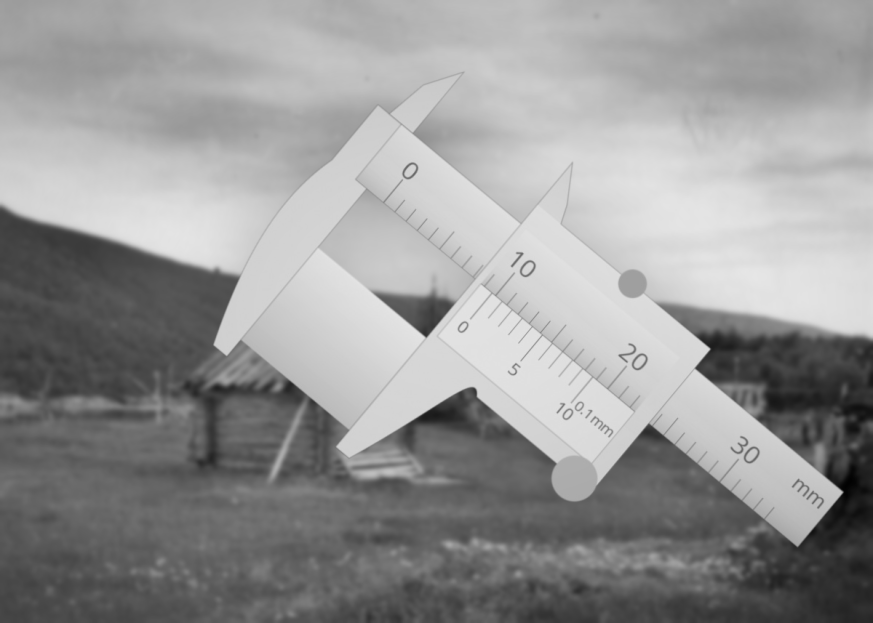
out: **9.7** mm
